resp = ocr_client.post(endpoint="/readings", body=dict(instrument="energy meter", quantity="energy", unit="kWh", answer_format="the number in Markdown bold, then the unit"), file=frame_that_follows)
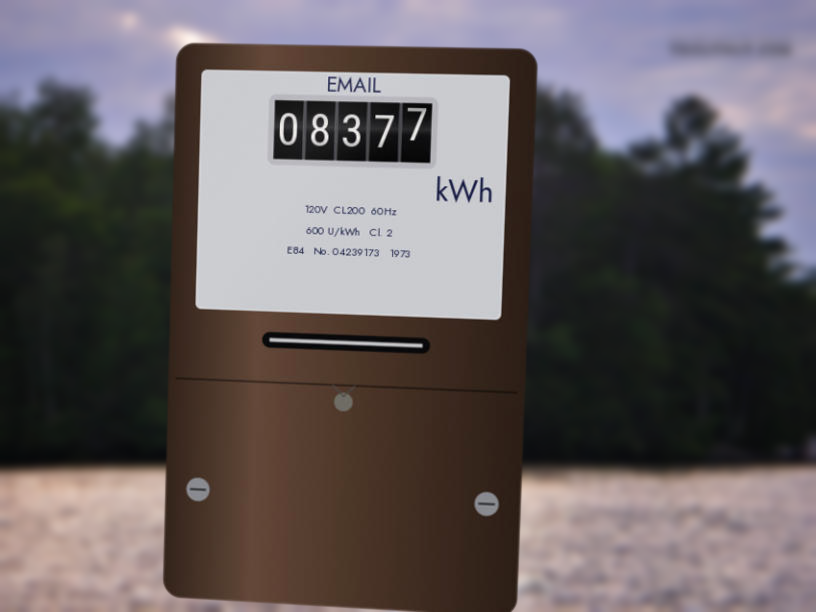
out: **8377** kWh
